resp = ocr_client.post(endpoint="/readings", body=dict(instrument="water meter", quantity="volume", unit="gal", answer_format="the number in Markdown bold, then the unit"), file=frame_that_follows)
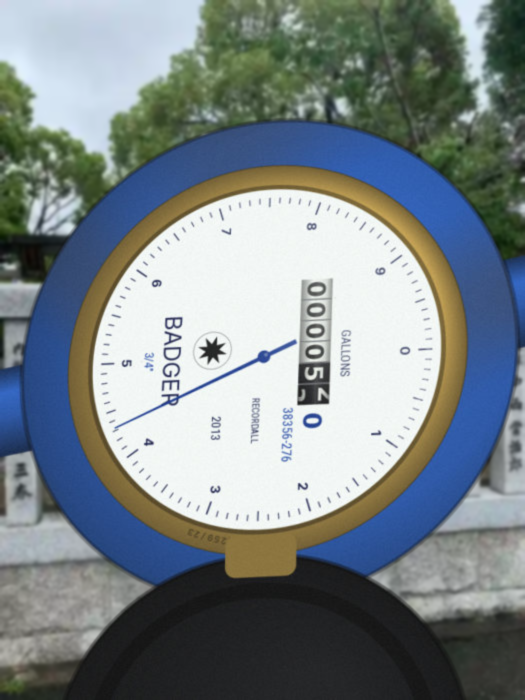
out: **524.3** gal
